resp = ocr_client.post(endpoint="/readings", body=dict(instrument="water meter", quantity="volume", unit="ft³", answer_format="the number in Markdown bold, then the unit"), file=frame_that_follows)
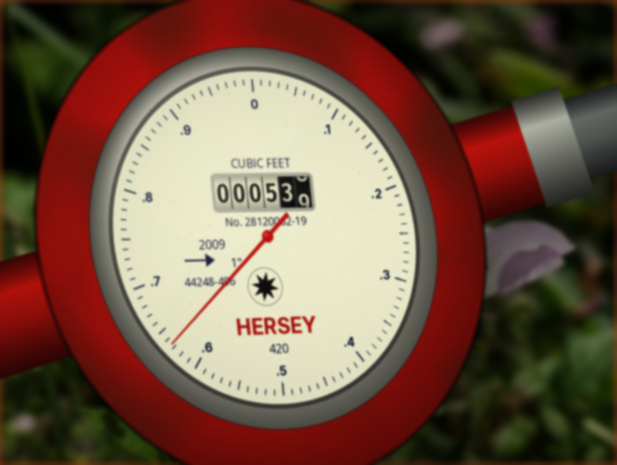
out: **538.63** ft³
